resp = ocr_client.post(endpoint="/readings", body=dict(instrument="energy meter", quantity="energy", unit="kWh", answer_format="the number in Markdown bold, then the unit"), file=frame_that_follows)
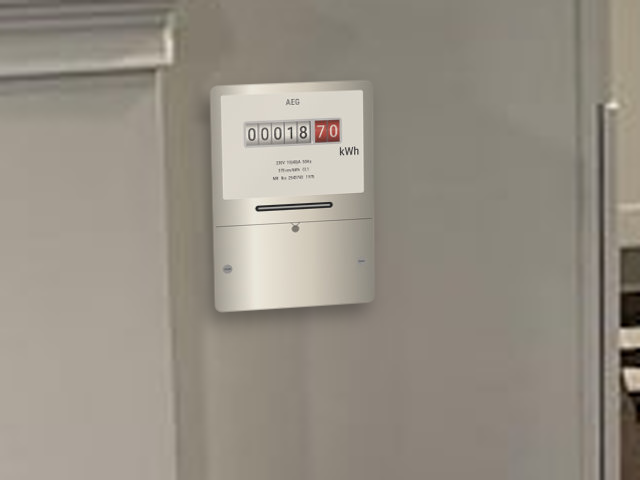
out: **18.70** kWh
